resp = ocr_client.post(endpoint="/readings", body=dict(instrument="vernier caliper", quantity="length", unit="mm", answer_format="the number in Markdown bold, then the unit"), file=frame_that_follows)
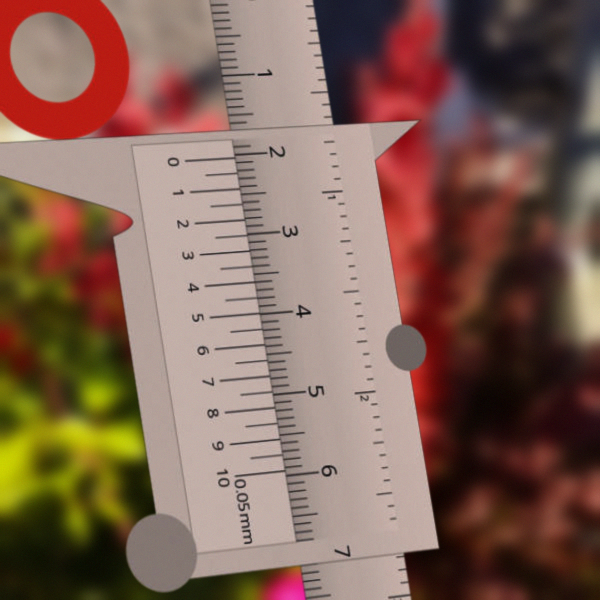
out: **20.4** mm
